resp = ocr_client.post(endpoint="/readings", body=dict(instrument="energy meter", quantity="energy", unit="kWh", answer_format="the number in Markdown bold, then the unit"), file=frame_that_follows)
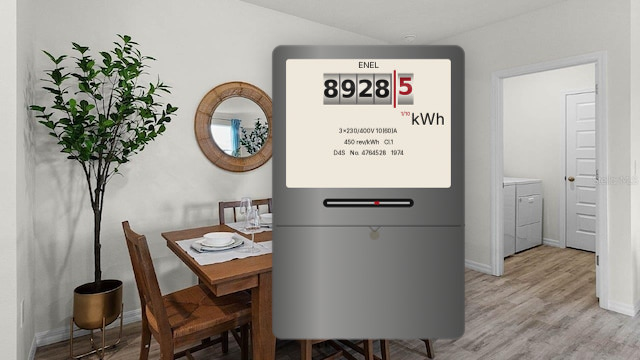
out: **8928.5** kWh
